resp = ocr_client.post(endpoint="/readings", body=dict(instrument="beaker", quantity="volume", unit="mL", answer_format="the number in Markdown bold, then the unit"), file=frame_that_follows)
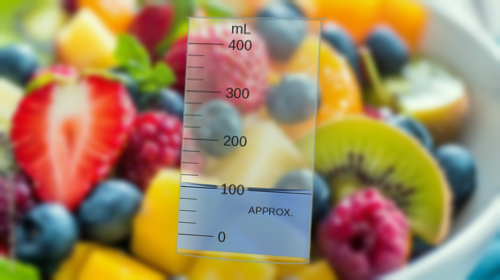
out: **100** mL
